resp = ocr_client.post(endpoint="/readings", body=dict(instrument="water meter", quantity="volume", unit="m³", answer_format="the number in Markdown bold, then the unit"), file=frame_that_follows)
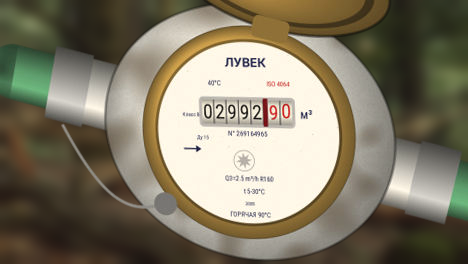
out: **2992.90** m³
